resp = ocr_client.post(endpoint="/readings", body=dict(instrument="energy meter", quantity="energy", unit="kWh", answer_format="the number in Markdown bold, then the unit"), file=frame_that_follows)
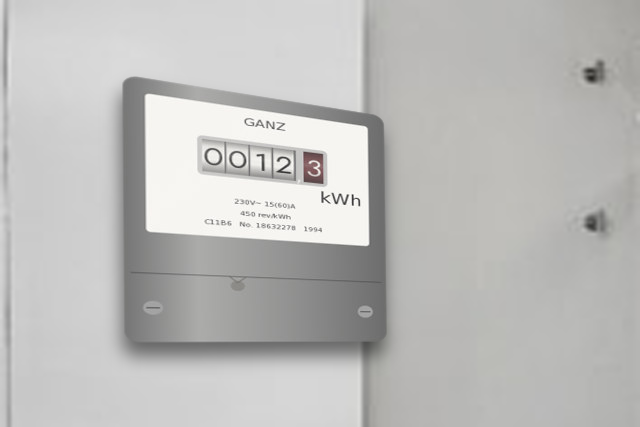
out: **12.3** kWh
